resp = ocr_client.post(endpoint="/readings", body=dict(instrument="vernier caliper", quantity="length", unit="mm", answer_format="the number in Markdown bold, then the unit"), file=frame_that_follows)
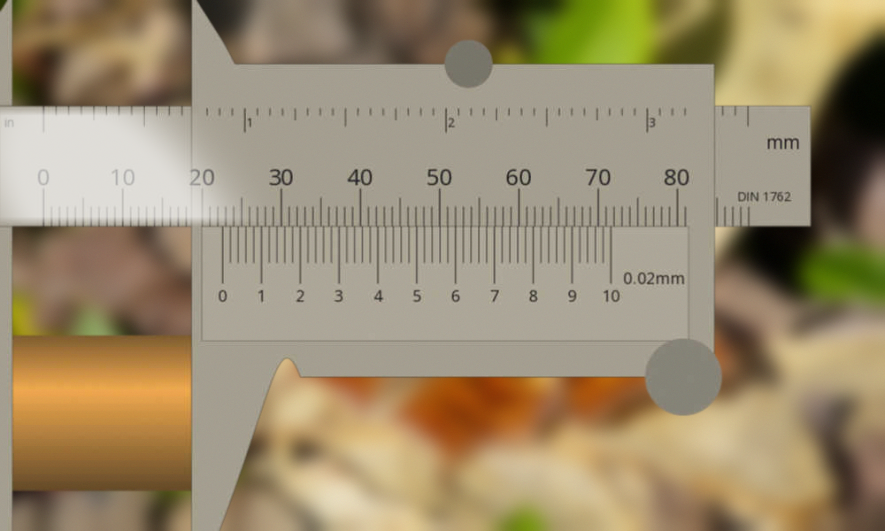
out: **22.6** mm
